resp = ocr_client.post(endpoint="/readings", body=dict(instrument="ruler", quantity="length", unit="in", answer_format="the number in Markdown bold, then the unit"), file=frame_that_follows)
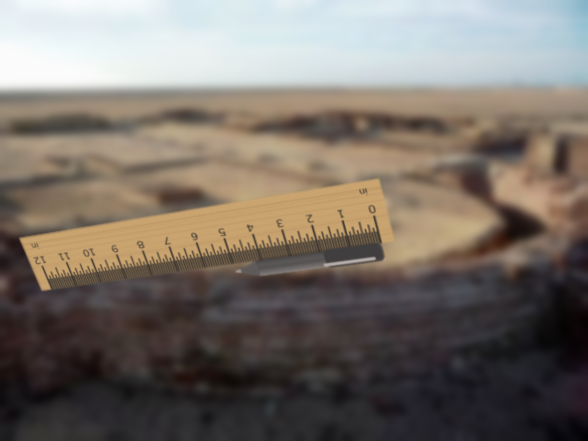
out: **5** in
